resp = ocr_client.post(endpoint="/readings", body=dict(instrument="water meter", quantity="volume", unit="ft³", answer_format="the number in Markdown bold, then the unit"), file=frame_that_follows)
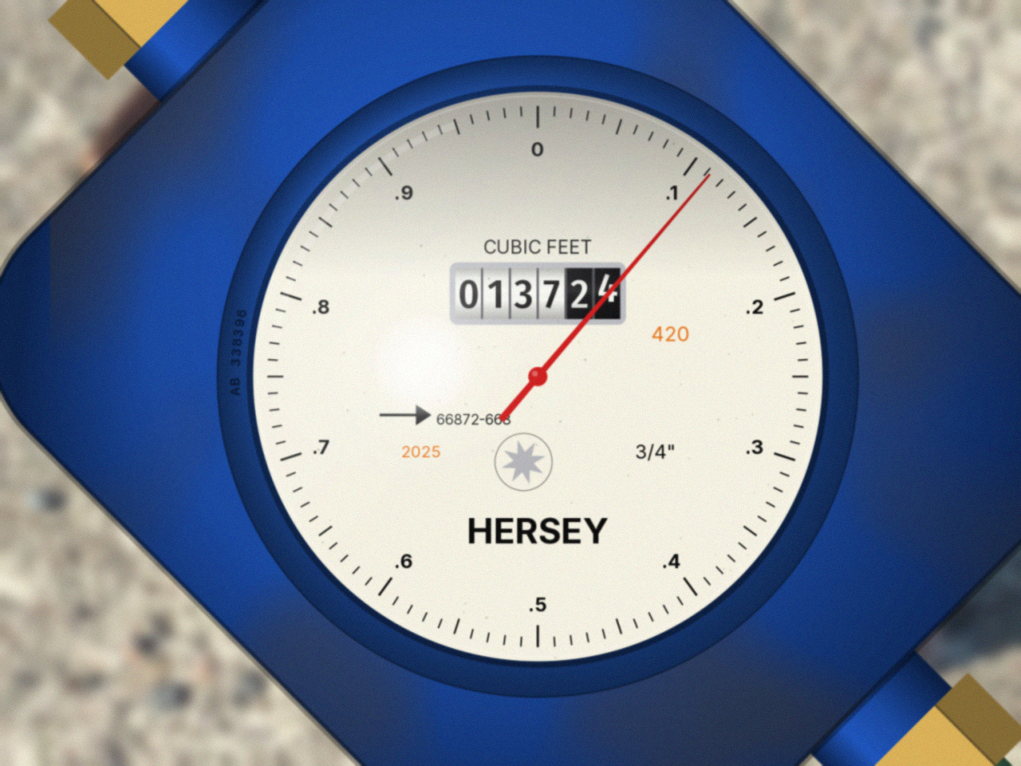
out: **13724.11** ft³
